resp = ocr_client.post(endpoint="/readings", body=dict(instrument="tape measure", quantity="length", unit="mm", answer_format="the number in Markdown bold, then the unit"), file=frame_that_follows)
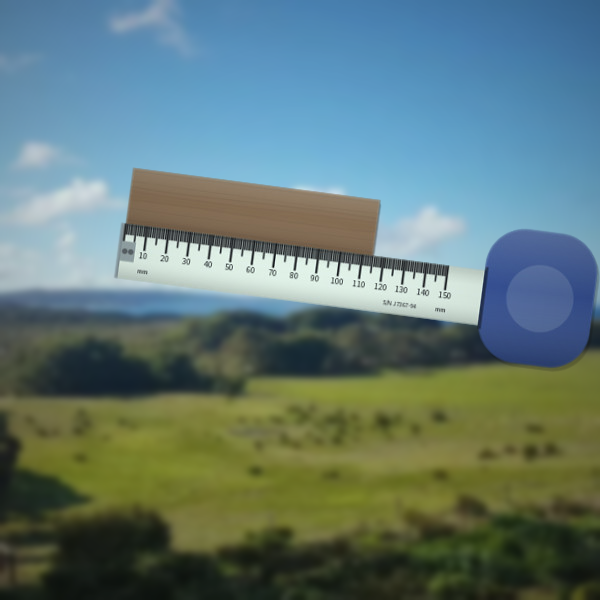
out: **115** mm
